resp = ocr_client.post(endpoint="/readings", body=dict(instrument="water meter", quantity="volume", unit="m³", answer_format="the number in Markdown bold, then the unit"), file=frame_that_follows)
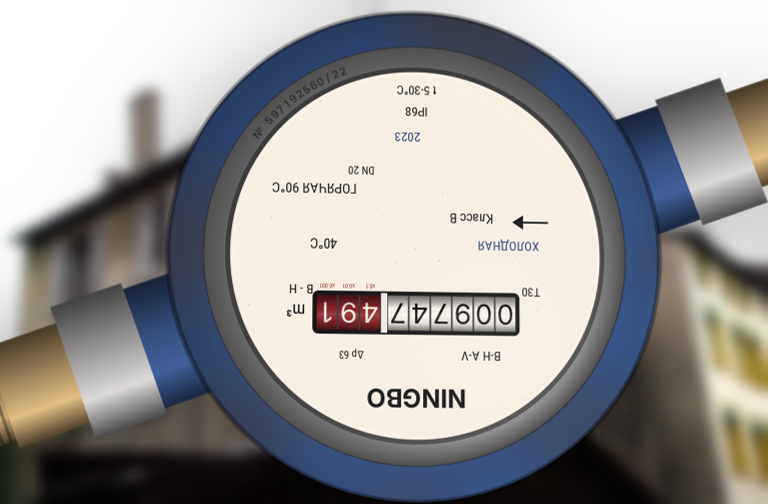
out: **9747.491** m³
